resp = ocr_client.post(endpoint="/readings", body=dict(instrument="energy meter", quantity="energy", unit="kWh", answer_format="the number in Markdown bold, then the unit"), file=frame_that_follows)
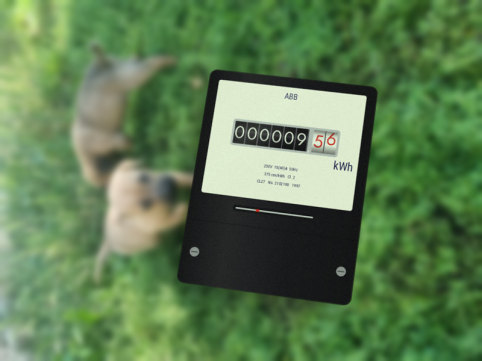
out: **9.56** kWh
